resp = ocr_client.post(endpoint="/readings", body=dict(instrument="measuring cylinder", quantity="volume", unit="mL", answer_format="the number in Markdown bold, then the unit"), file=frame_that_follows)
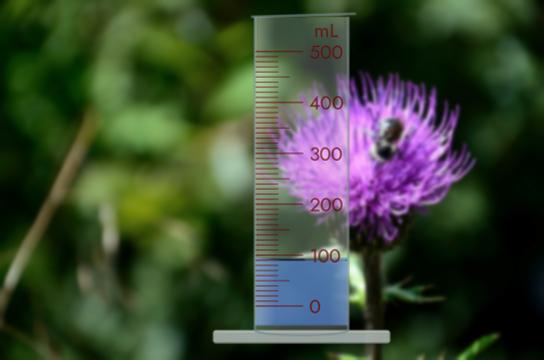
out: **90** mL
